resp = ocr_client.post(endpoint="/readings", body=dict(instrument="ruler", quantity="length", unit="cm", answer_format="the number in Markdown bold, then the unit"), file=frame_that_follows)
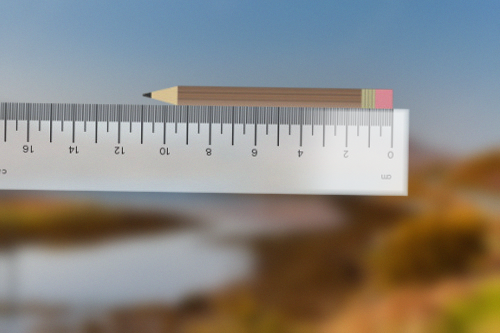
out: **11** cm
